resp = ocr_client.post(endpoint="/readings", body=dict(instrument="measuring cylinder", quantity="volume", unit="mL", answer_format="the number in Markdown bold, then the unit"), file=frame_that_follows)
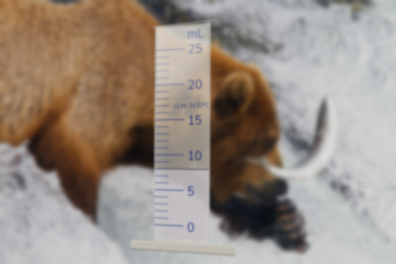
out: **8** mL
